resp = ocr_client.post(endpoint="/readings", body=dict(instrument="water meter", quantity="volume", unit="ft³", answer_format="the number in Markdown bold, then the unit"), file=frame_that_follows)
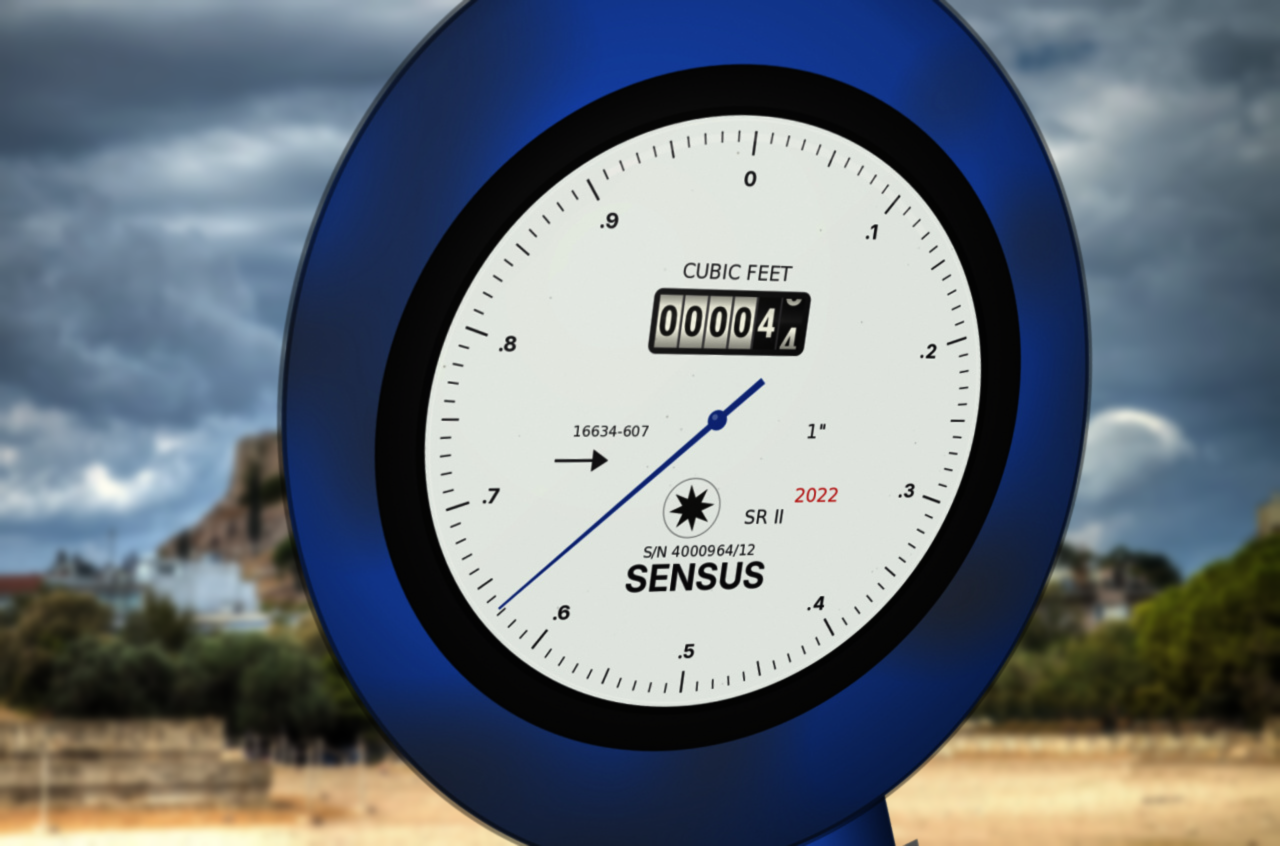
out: **43.63** ft³
